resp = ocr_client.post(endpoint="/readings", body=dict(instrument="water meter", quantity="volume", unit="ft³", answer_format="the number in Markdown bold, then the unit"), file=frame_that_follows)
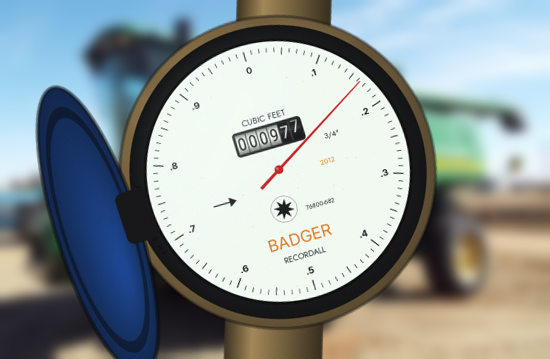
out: **977.16** ft³
